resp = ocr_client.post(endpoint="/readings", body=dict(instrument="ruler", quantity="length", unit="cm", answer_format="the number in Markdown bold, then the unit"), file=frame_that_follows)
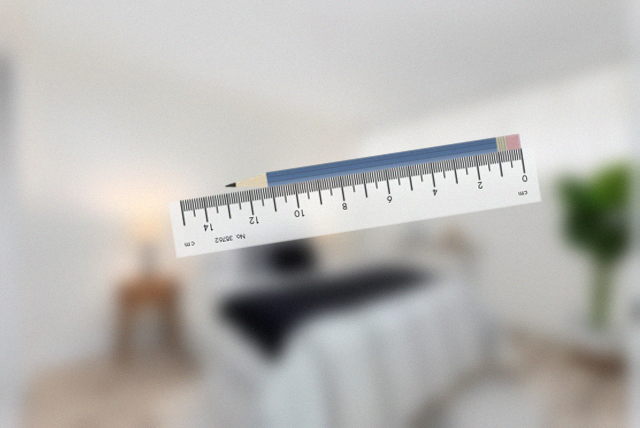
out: **13** cm
